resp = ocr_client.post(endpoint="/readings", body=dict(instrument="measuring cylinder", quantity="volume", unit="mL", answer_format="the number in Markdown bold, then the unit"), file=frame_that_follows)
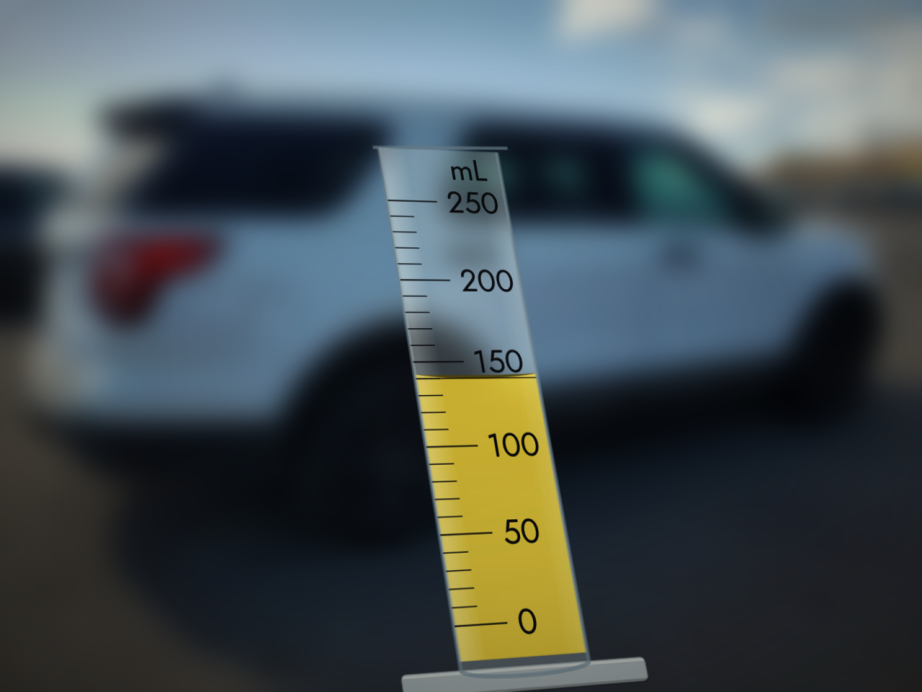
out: **140** mL
